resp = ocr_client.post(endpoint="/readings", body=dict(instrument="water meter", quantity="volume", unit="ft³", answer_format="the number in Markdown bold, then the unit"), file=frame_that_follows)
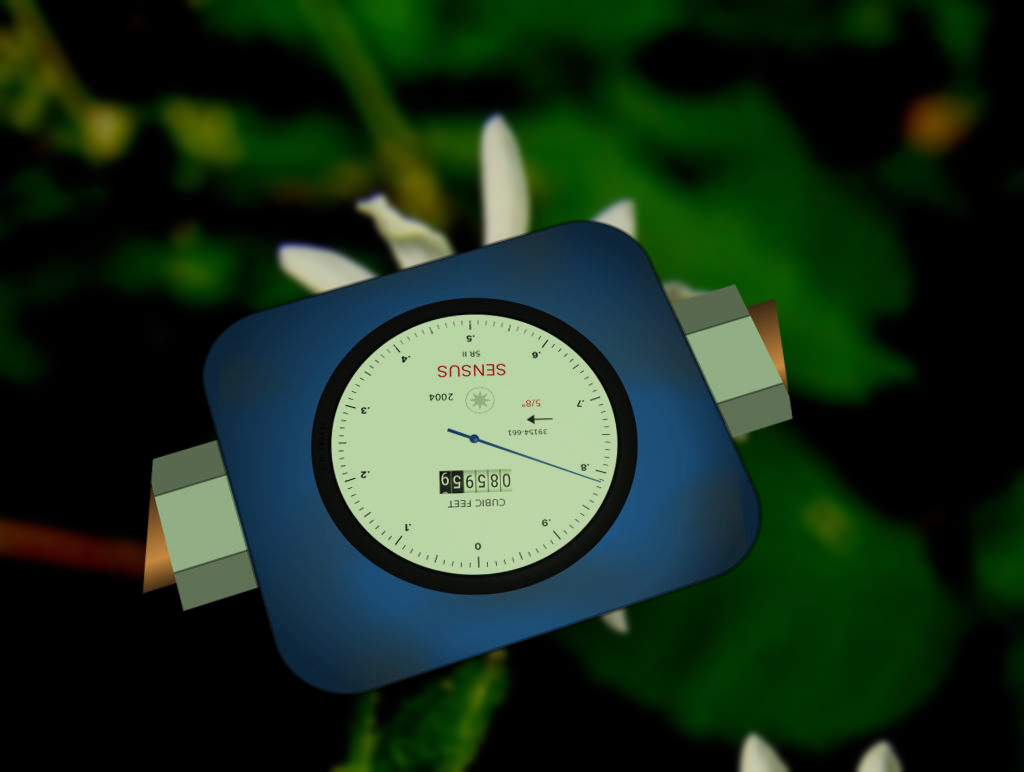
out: **85958.81** ft³
